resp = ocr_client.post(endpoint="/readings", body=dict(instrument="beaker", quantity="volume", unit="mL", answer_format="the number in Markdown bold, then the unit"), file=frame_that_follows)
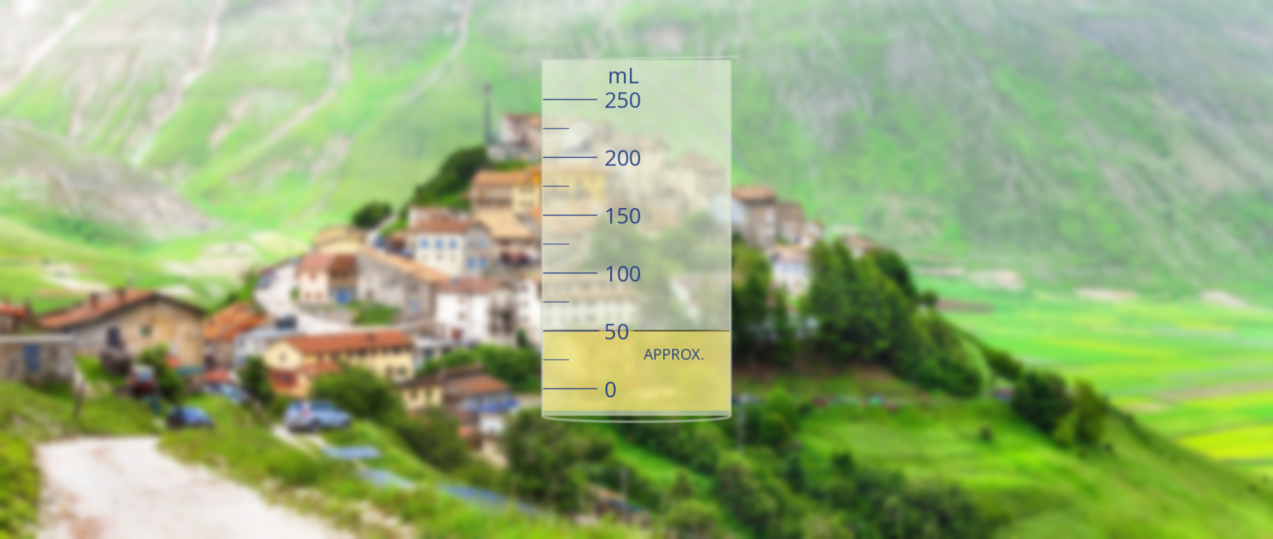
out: **50** mL
